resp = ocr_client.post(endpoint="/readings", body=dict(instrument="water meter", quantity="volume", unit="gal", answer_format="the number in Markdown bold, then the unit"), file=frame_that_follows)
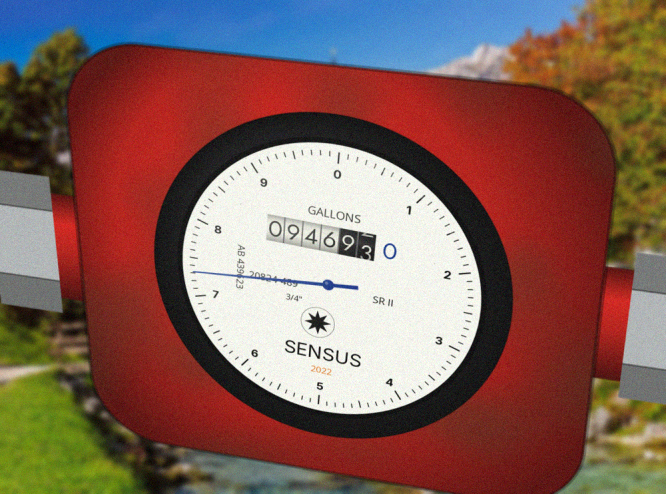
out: **946927.3** gal
